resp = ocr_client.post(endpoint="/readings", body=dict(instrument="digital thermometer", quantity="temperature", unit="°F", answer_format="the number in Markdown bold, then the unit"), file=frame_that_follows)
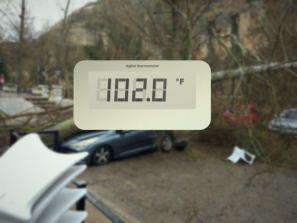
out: **102.0** °F
